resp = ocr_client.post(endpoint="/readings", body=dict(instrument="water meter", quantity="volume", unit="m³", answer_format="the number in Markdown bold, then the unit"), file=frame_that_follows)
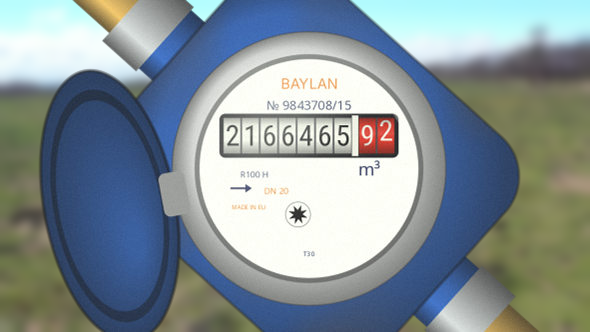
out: **2166465.92** m³
